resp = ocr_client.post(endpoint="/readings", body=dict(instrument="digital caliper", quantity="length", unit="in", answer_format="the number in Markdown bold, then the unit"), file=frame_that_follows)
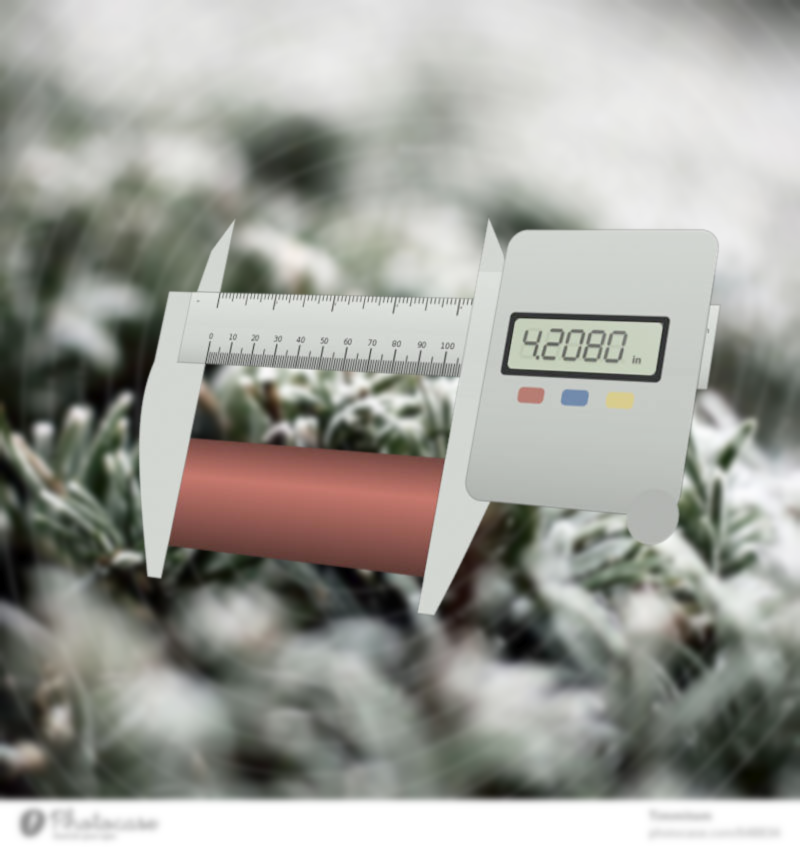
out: **4.2080** in
